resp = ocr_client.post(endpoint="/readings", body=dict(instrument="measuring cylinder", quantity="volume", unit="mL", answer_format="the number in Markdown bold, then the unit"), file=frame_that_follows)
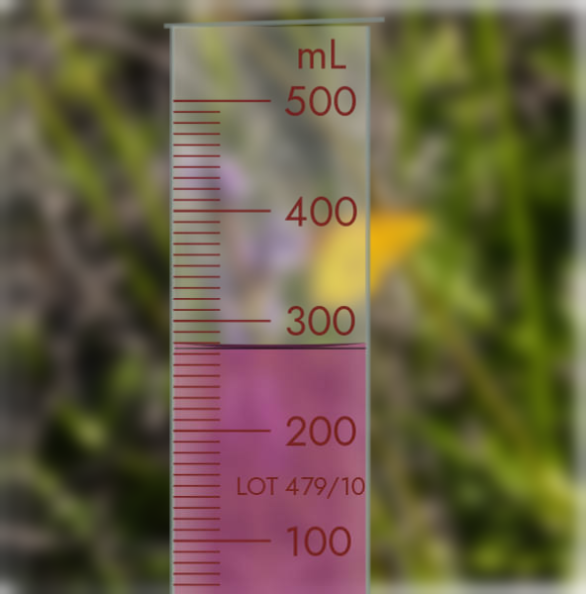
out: **275** mL
